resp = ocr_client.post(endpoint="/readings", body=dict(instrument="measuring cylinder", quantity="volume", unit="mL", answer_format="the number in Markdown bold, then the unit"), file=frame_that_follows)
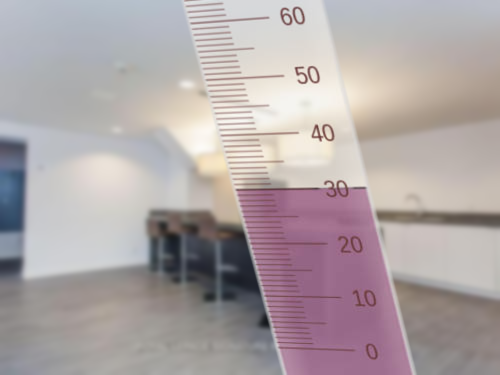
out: **30** mL
